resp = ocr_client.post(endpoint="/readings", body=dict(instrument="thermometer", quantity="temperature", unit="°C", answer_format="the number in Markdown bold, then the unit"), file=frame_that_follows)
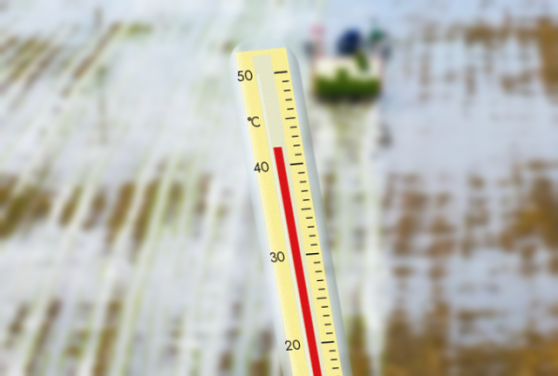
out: **42** °C
